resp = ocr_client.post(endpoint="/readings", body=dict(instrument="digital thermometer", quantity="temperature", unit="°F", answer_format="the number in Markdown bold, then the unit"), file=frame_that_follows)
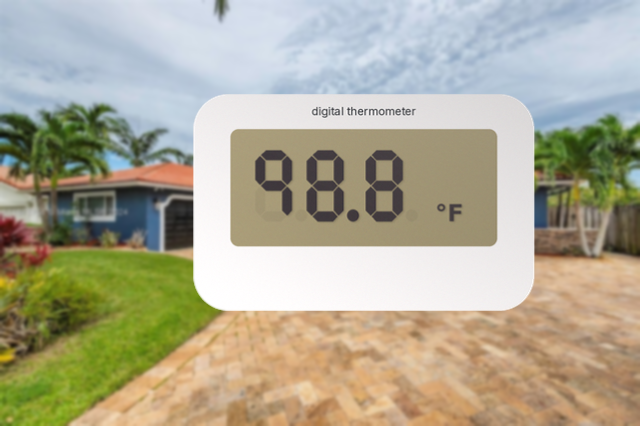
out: **98.8** °F
